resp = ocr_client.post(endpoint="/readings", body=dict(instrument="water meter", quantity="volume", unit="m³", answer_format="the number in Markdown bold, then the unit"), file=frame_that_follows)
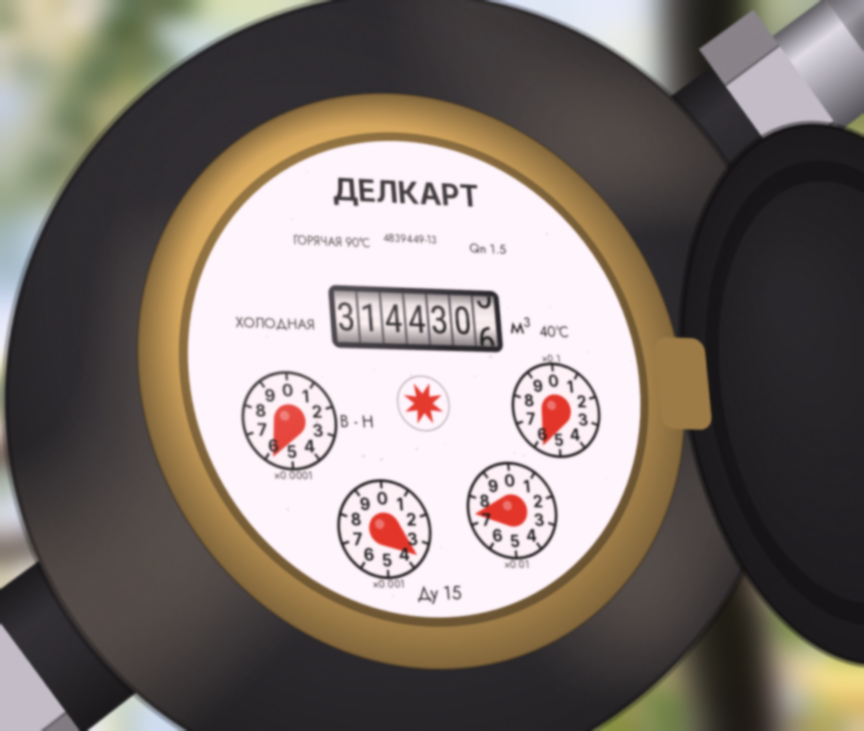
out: **3144305.5735** m³
